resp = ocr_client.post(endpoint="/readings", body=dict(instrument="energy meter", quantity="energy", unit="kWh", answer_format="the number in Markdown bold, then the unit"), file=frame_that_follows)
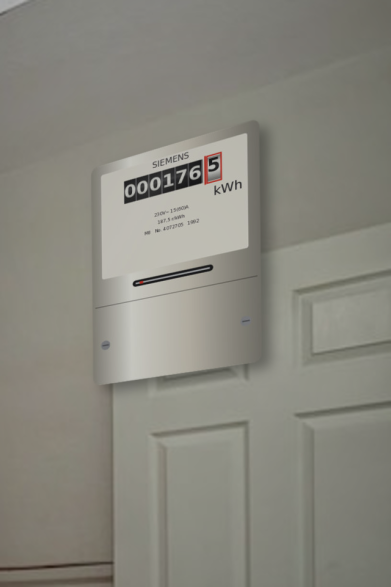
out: **176.5** kWh
